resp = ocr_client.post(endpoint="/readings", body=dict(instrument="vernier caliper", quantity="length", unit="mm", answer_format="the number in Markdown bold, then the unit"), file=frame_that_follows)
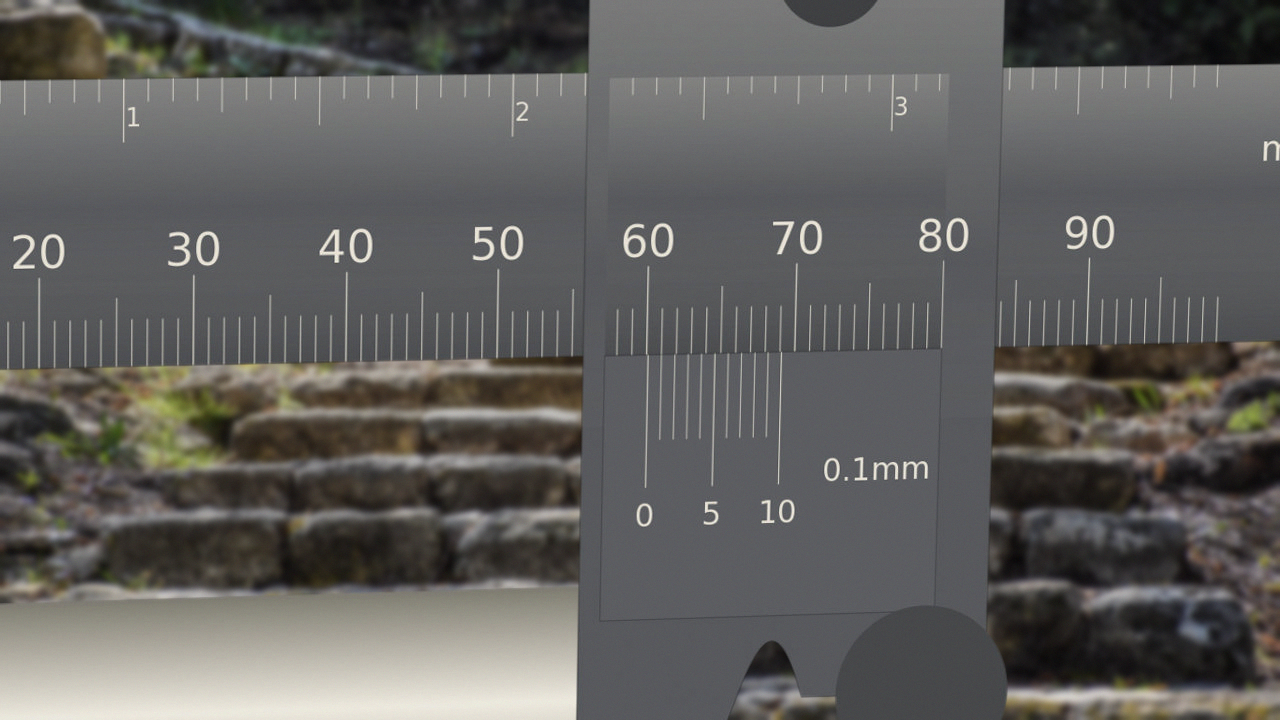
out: **60.1** mm
